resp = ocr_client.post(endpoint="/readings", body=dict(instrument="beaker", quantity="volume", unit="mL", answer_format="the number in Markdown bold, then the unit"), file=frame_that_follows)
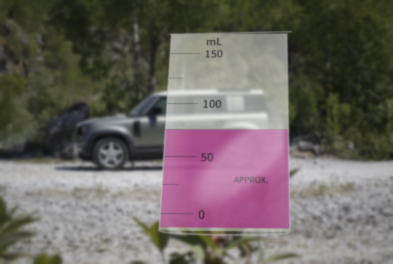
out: **75** mL
